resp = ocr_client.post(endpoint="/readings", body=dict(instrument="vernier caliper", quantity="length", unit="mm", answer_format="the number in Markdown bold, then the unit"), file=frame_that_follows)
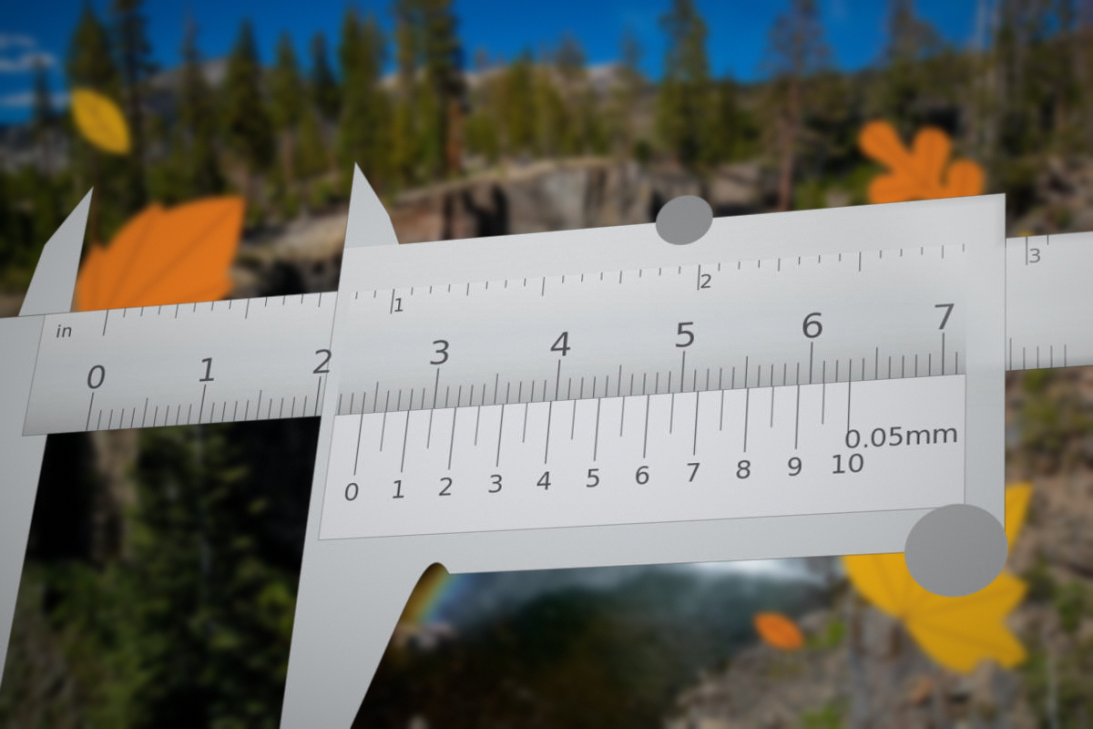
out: **24.0** mm
